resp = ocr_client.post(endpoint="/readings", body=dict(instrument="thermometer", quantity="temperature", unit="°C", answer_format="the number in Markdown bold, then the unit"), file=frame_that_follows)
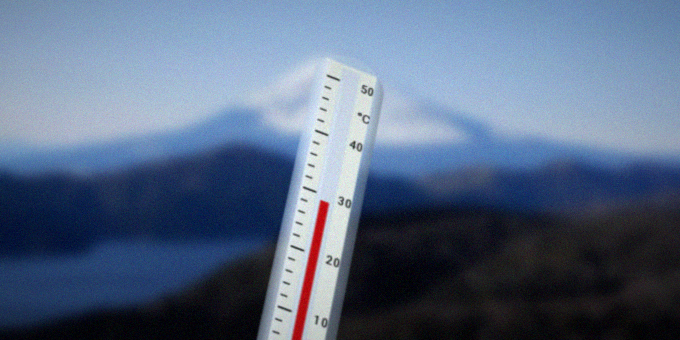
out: **29** °C
